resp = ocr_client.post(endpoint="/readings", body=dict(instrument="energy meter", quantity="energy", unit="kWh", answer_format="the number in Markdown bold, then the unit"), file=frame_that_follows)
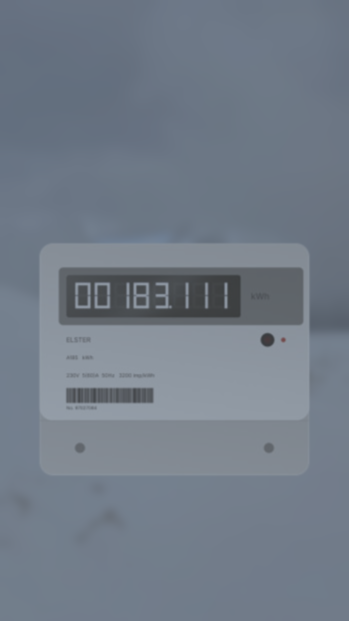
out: **183.111** kWh
